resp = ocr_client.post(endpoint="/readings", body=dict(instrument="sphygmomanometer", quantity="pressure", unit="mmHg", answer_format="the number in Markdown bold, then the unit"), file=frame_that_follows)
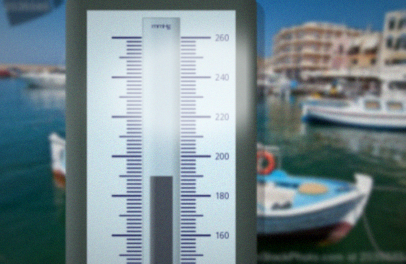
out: **190** mmHg
